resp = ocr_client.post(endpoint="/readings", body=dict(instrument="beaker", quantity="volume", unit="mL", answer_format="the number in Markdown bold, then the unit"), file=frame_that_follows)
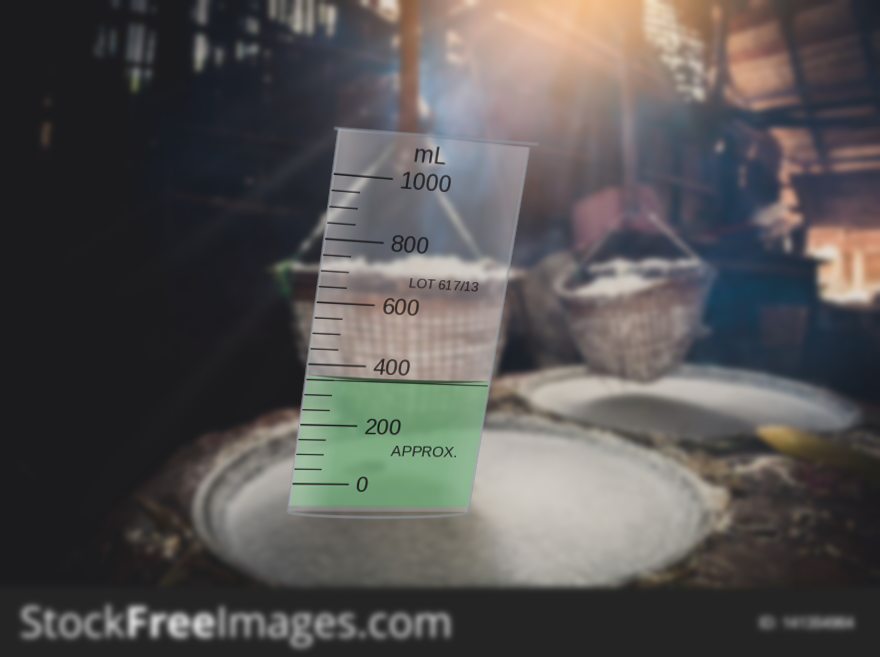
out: **350** mL
